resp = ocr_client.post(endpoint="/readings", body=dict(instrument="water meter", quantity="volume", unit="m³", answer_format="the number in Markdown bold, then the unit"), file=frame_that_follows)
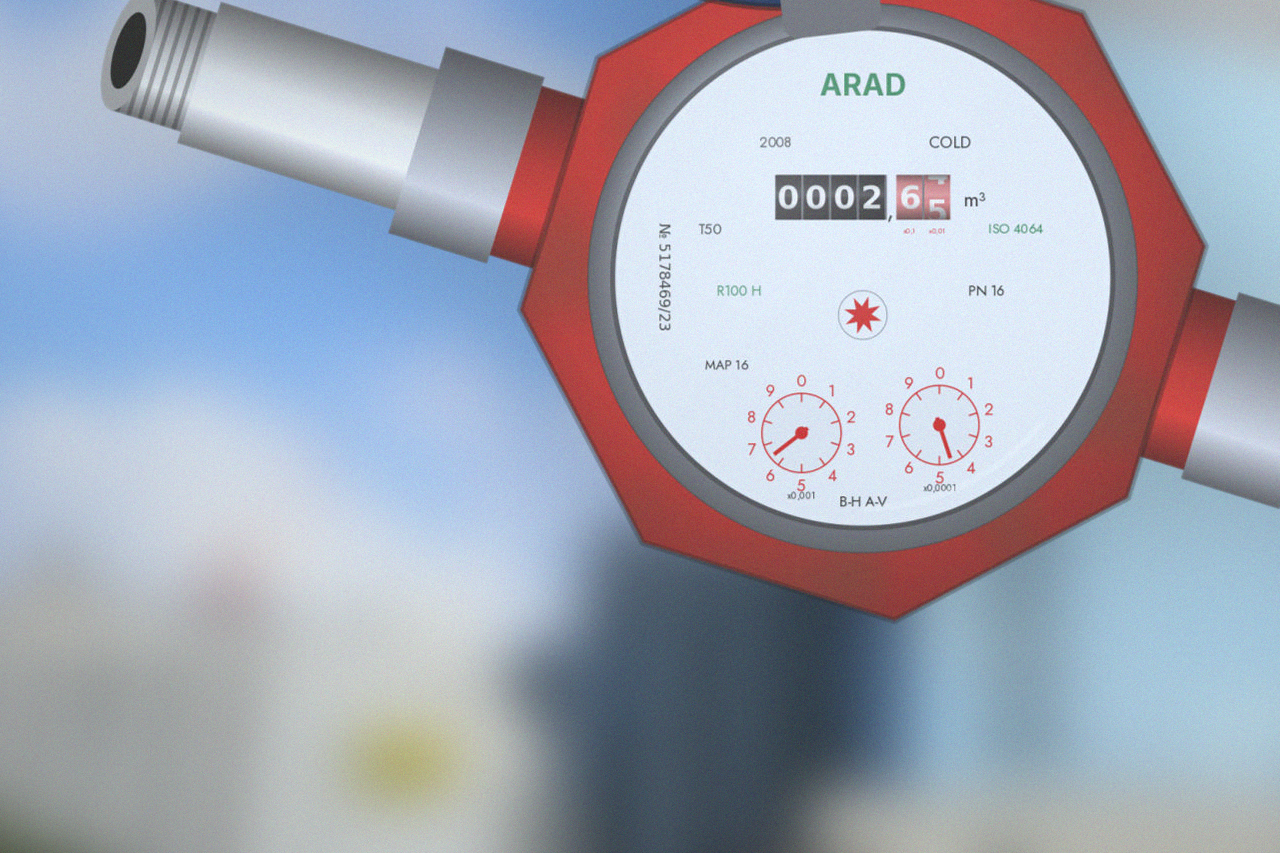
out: **2.6464** m³
